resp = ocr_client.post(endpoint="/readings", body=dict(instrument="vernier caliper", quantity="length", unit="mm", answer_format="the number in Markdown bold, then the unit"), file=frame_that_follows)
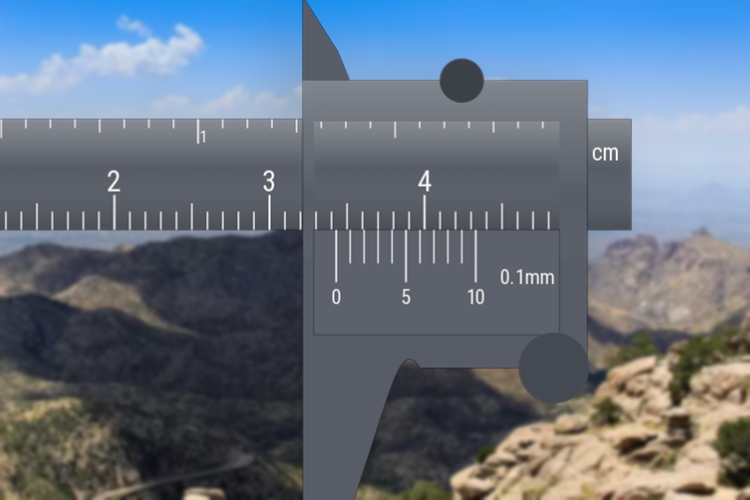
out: **34.3** mm
